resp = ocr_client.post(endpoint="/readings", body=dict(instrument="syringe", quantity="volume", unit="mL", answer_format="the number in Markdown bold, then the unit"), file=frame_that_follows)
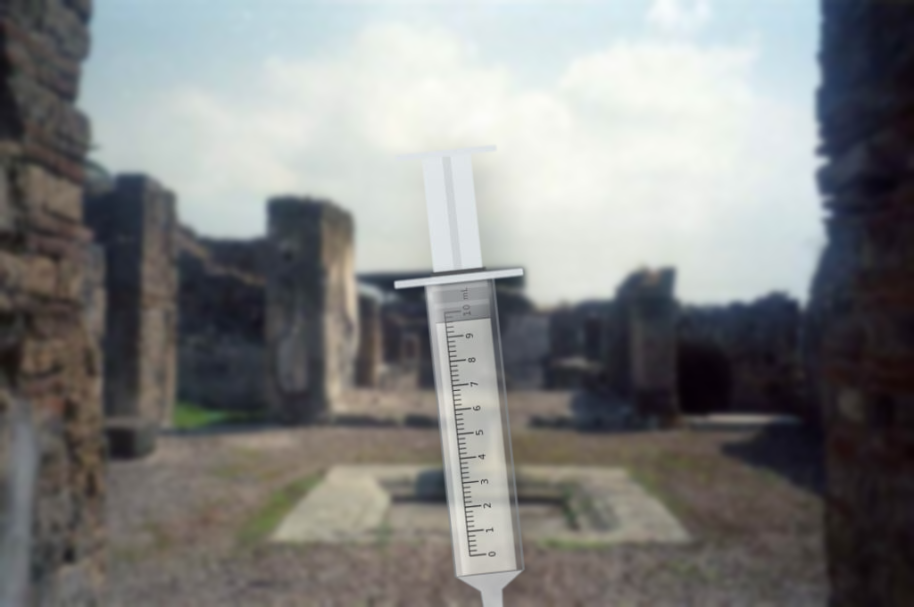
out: **9.6** mL
